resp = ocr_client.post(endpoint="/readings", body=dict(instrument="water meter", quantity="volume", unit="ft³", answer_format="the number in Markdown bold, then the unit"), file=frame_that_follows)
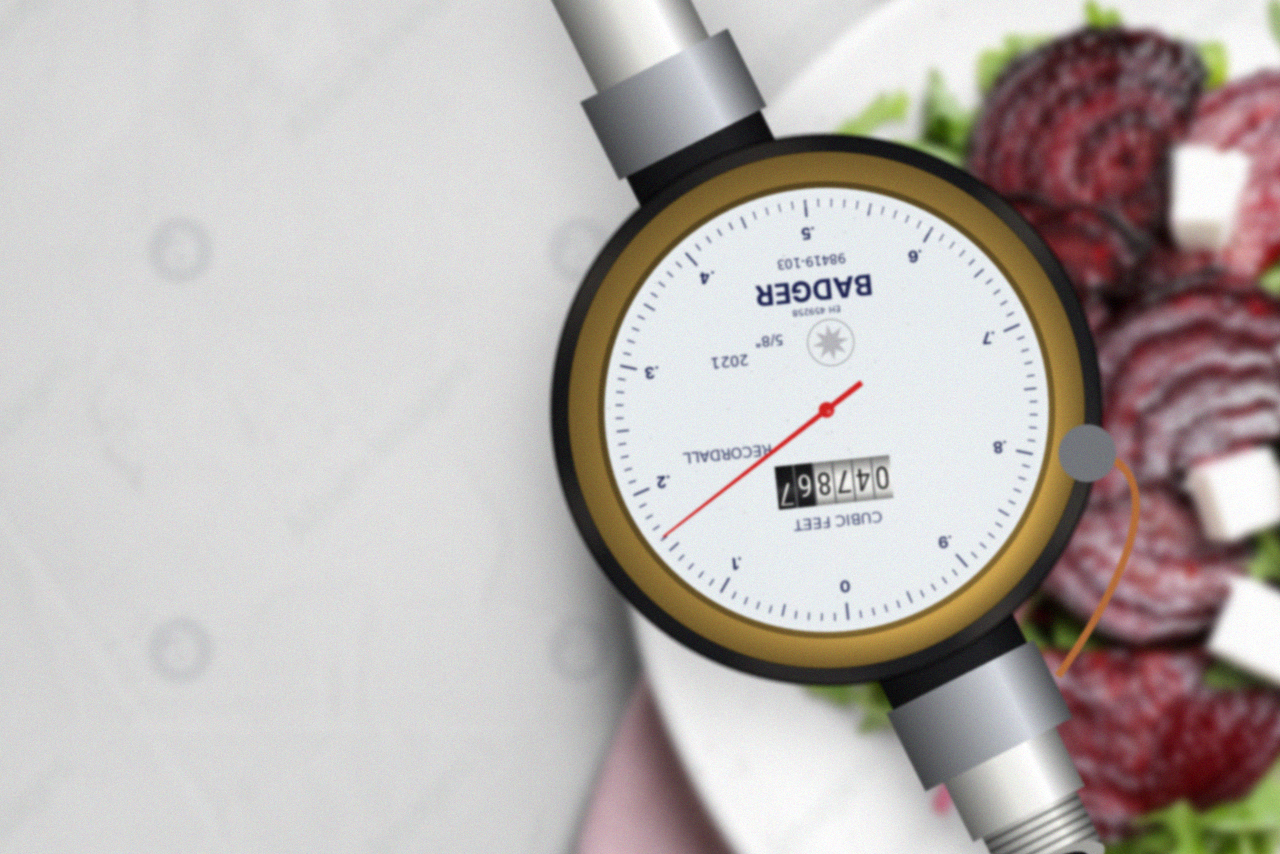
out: **47867.16** ft³
